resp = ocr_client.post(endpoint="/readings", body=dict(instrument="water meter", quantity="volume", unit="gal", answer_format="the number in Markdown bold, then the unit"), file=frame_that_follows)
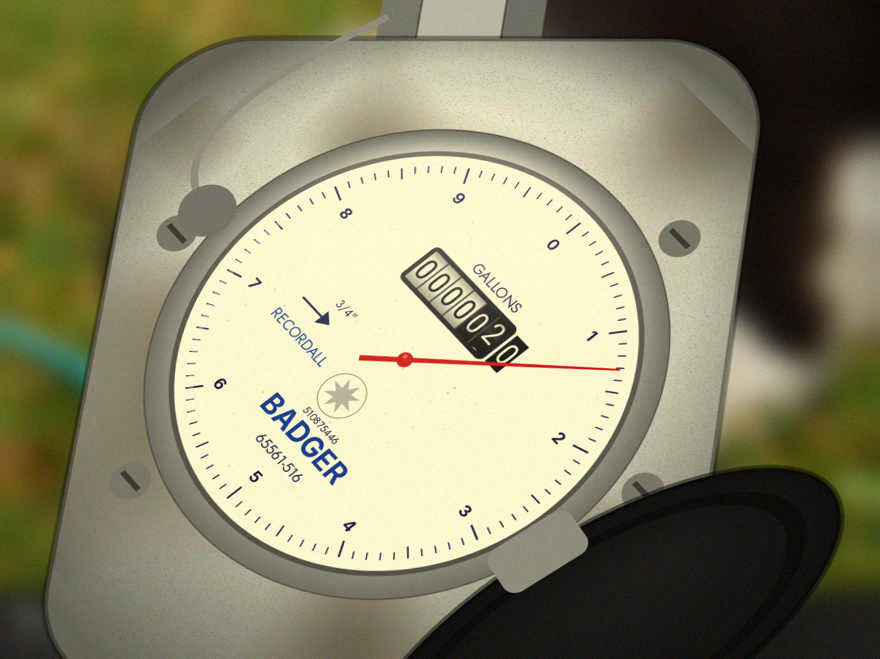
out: **21.3** gal
